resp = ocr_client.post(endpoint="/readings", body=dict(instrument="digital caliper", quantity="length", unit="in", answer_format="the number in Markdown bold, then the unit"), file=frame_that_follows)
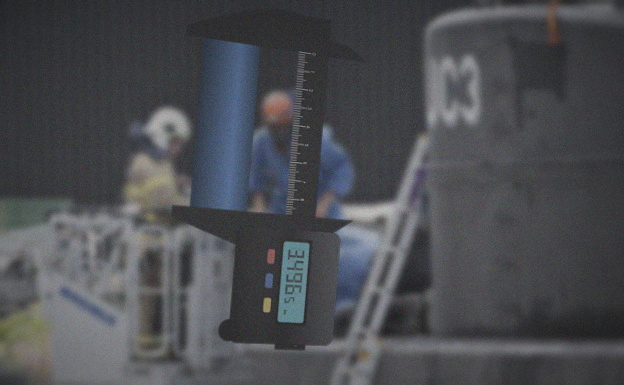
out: **3.4965** in
